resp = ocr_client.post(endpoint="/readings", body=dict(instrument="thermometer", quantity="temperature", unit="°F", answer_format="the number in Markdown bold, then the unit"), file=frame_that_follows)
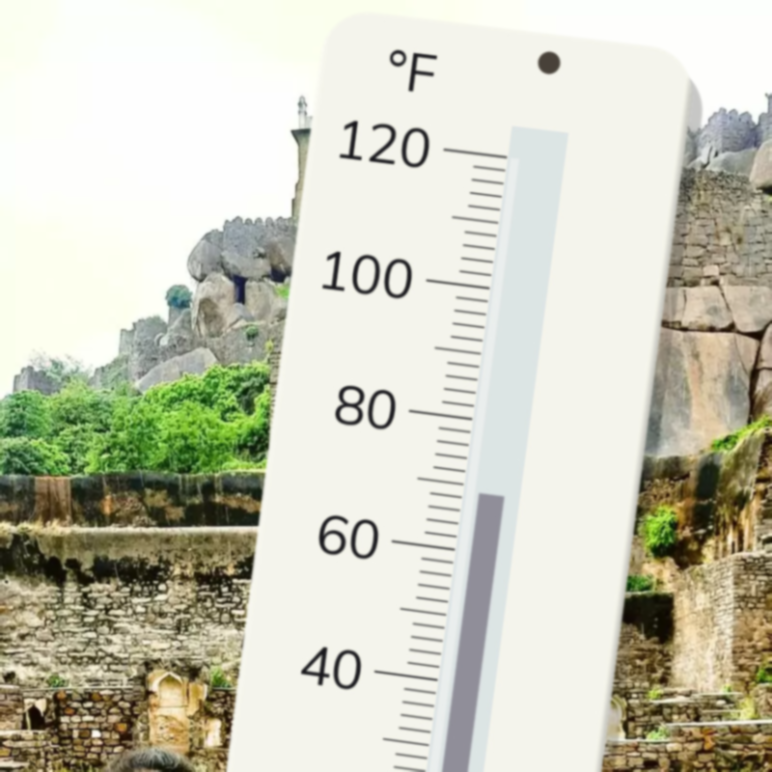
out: **69** °F
